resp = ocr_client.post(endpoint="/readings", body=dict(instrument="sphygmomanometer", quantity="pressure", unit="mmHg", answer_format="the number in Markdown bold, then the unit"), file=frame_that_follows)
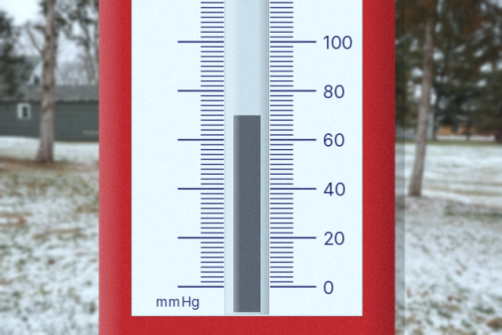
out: **70** mmHg
